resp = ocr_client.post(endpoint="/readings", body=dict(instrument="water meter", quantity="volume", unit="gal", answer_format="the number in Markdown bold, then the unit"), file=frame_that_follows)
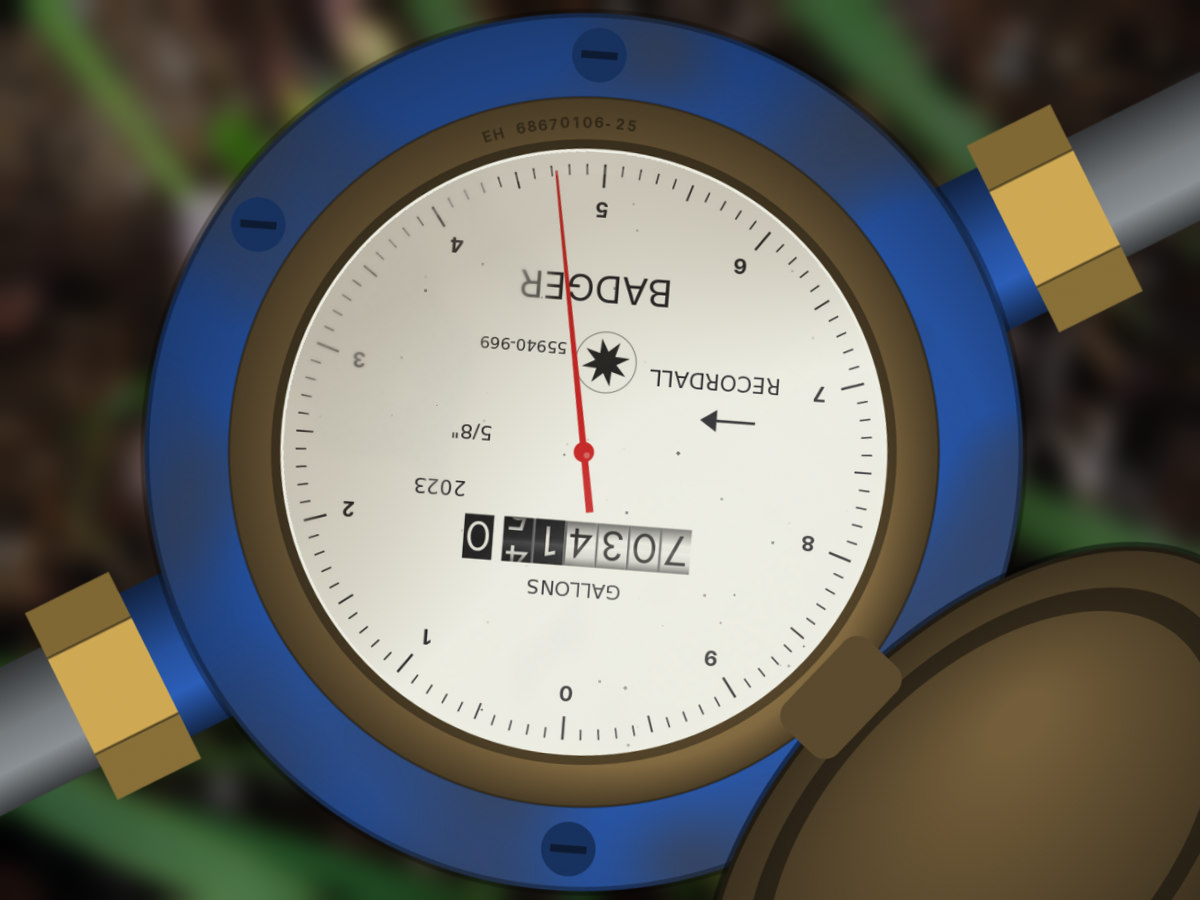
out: **7034144.7** gal
